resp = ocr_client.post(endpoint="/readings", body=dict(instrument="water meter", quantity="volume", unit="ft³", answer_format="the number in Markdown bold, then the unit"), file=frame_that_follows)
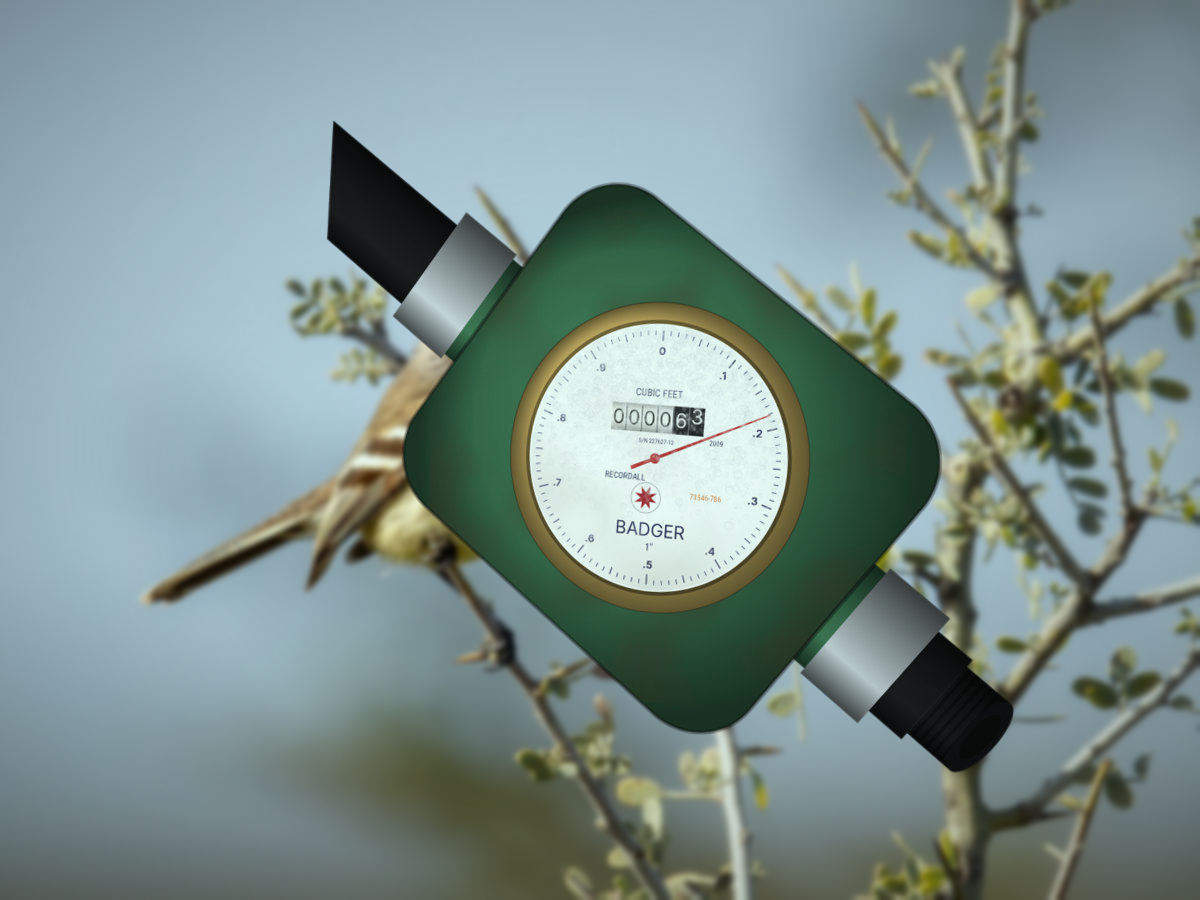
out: **63.18** ft³
